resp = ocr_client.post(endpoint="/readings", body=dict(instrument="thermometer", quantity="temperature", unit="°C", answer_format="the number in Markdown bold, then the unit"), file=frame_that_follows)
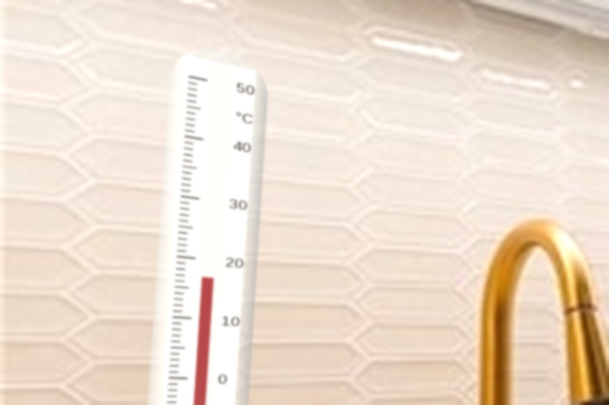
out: **17** °C
